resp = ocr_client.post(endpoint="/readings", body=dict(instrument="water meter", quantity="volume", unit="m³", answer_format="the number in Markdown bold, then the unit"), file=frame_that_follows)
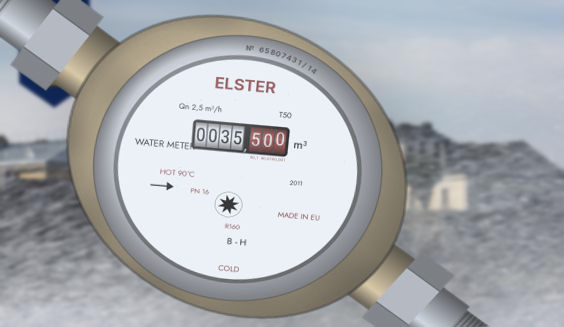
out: **35.500** m³
